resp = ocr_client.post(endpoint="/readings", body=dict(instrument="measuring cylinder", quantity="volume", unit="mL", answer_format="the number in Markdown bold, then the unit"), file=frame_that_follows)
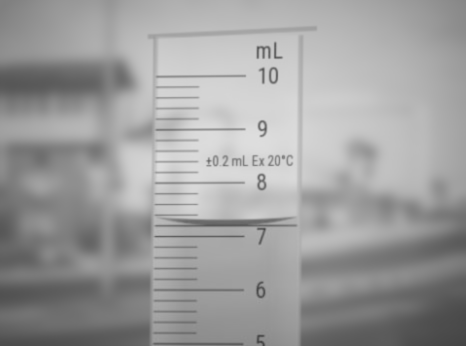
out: **7.2** mL
